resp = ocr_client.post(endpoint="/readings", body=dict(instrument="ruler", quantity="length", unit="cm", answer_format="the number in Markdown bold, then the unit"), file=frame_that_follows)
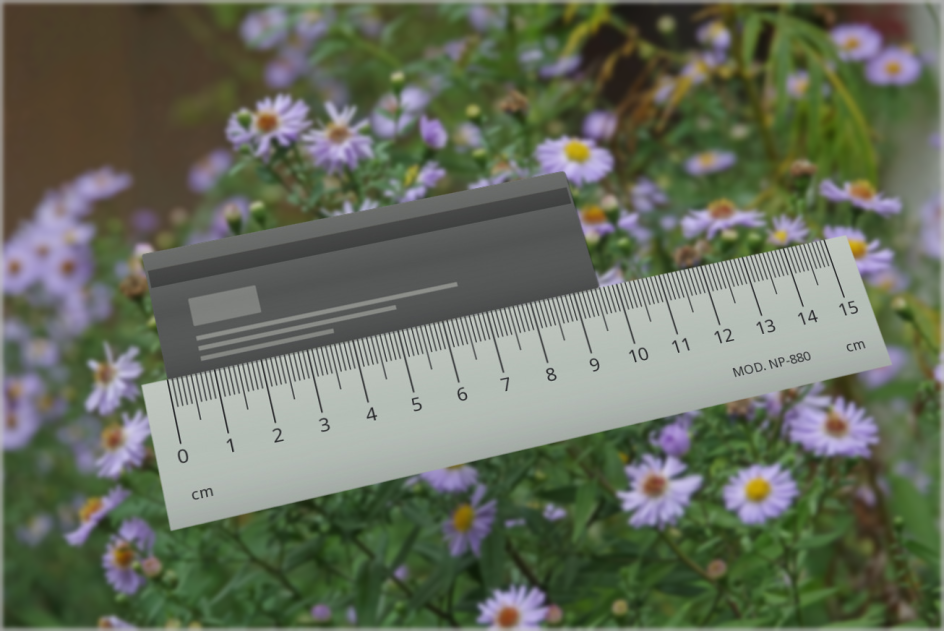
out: **9.6** cm
